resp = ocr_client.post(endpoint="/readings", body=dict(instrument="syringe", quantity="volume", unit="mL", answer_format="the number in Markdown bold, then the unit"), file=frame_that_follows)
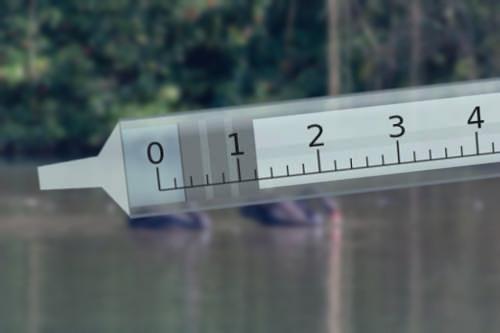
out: **0.3** mL
